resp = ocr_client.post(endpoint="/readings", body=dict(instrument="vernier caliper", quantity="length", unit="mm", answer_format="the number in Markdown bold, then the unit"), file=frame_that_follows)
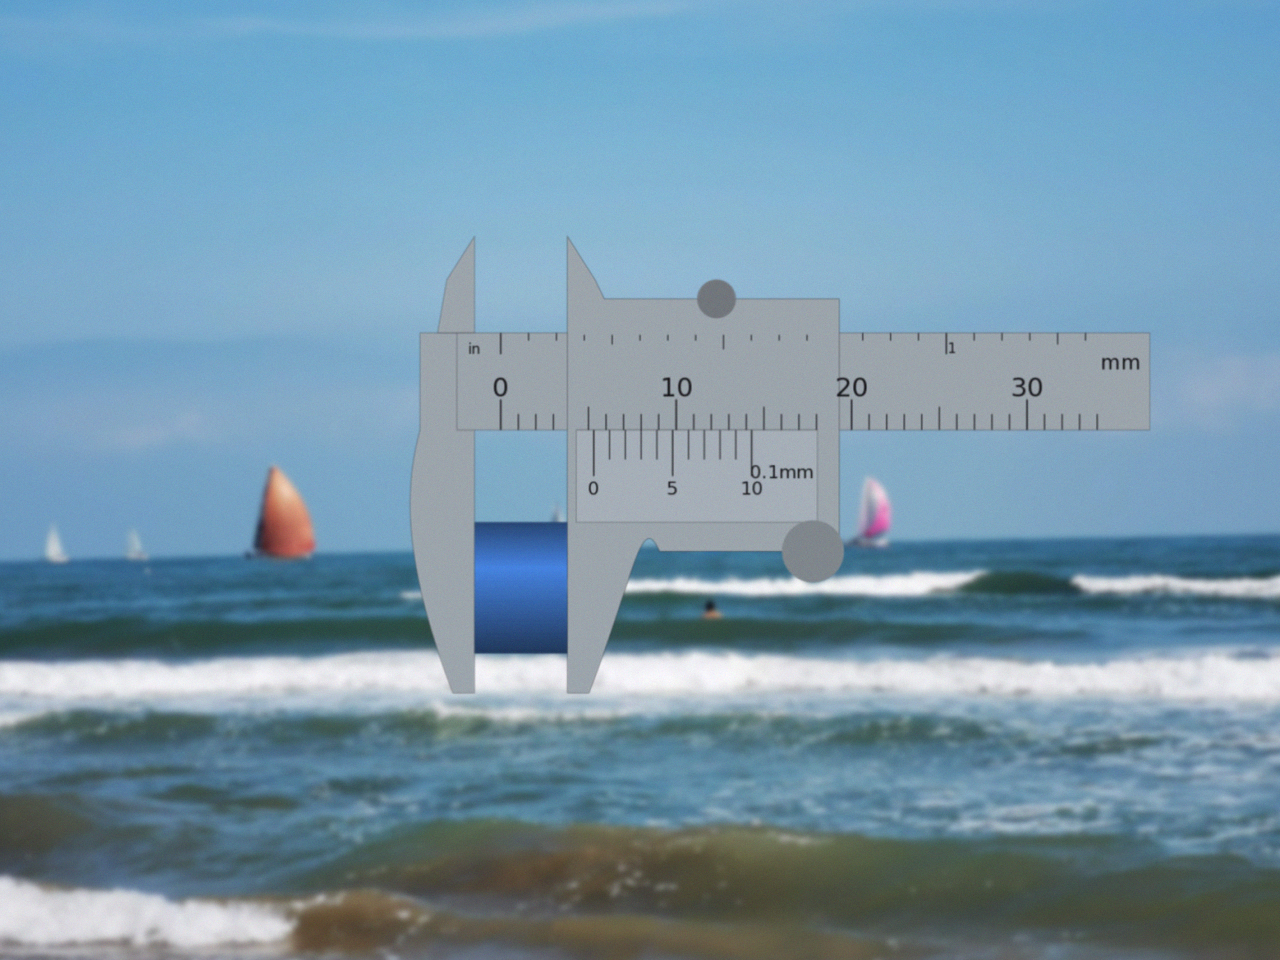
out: **5.3** mm
